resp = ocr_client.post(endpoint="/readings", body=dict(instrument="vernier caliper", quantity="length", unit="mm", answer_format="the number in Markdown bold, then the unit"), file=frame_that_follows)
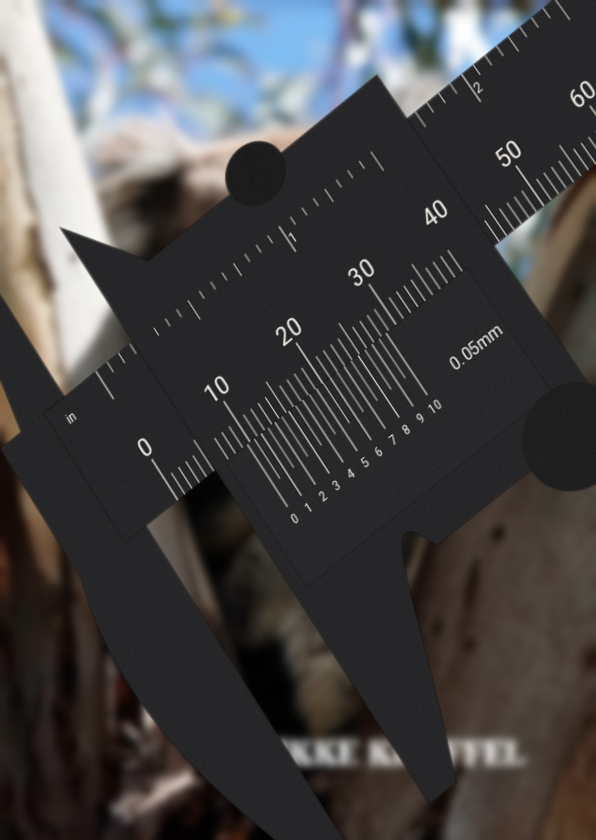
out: **9.6** mm
